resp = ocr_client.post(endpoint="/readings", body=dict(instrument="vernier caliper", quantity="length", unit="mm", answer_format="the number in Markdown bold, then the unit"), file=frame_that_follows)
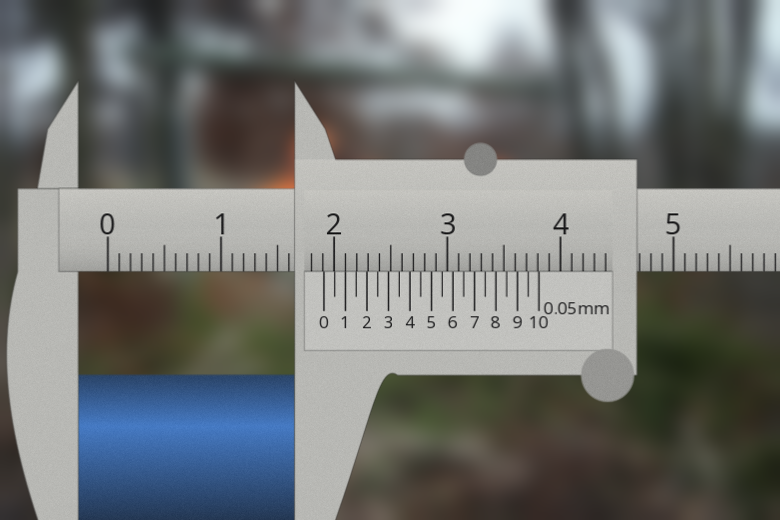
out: **19.1** mm
